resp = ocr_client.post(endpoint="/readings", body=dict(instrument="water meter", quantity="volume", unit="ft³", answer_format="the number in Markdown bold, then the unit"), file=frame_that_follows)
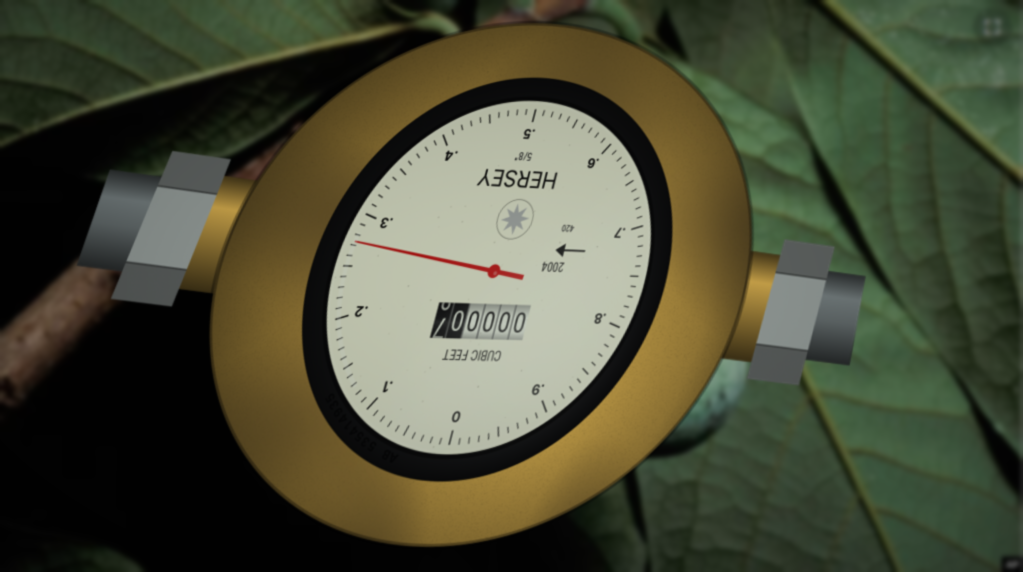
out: **7.27** ft³
